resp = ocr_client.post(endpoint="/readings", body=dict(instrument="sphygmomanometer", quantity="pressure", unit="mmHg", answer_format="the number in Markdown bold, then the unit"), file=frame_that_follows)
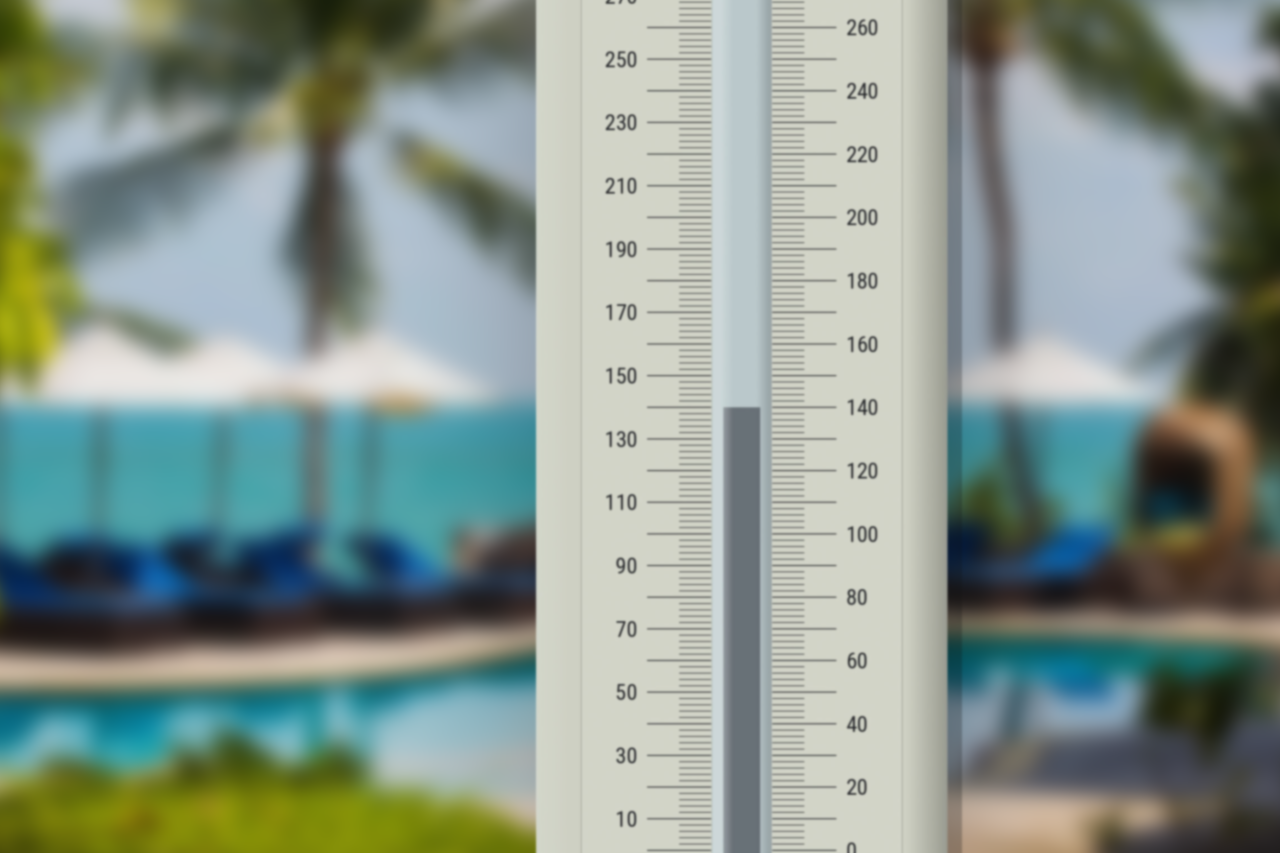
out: **140** mmHg
